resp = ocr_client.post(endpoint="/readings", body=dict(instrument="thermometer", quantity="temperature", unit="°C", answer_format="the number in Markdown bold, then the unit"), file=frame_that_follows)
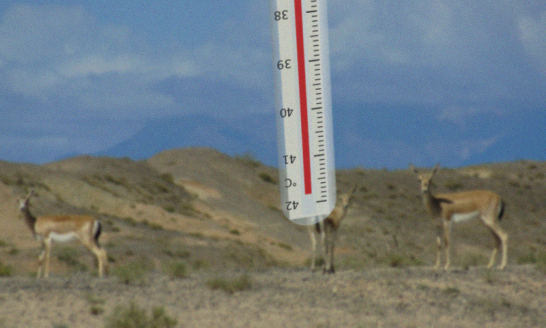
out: **41.8** °C
